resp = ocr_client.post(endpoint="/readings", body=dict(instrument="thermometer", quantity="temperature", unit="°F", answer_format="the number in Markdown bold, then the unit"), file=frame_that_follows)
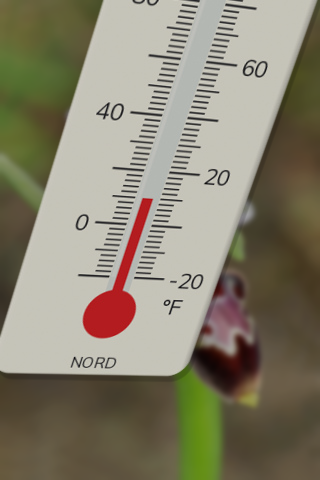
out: **10** °F
